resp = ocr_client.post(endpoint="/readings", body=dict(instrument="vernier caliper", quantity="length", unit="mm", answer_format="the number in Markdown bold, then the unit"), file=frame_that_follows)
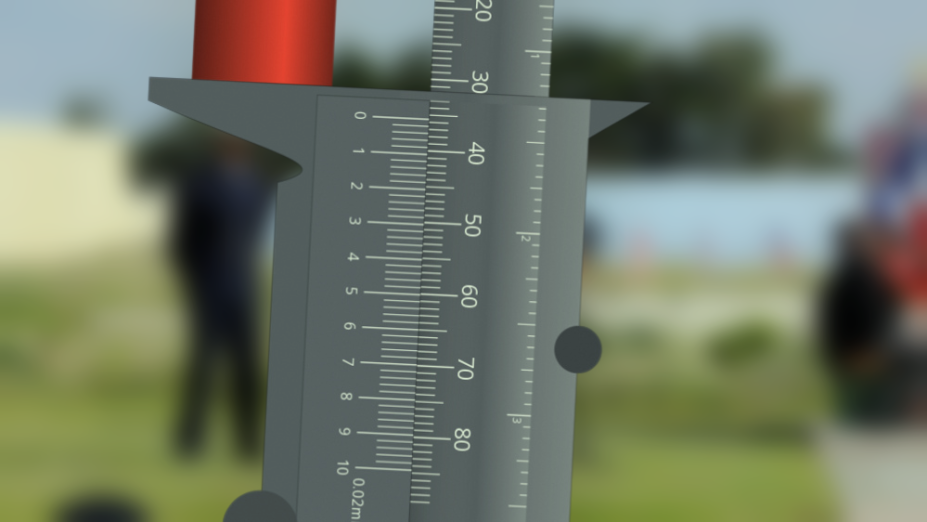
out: **35.6** mm
